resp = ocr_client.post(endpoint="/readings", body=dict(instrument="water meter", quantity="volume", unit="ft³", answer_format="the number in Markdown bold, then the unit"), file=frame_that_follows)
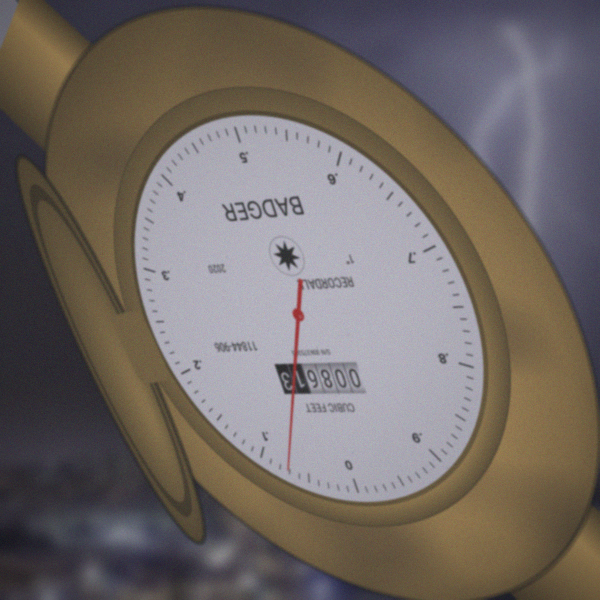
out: **8613.07** ft³
